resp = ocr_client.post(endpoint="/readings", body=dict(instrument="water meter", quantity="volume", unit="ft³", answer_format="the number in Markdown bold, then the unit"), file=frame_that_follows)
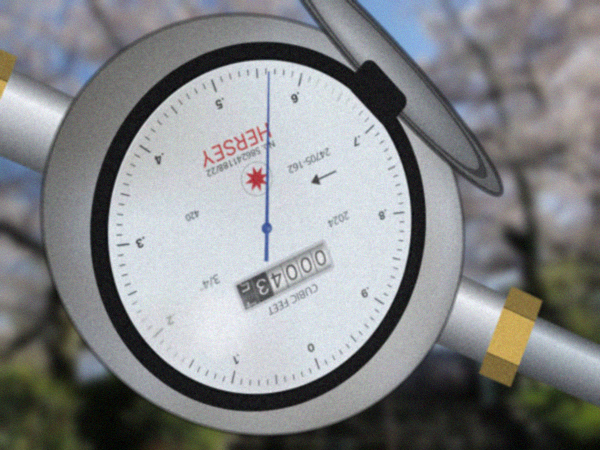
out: **434.56** ft³
